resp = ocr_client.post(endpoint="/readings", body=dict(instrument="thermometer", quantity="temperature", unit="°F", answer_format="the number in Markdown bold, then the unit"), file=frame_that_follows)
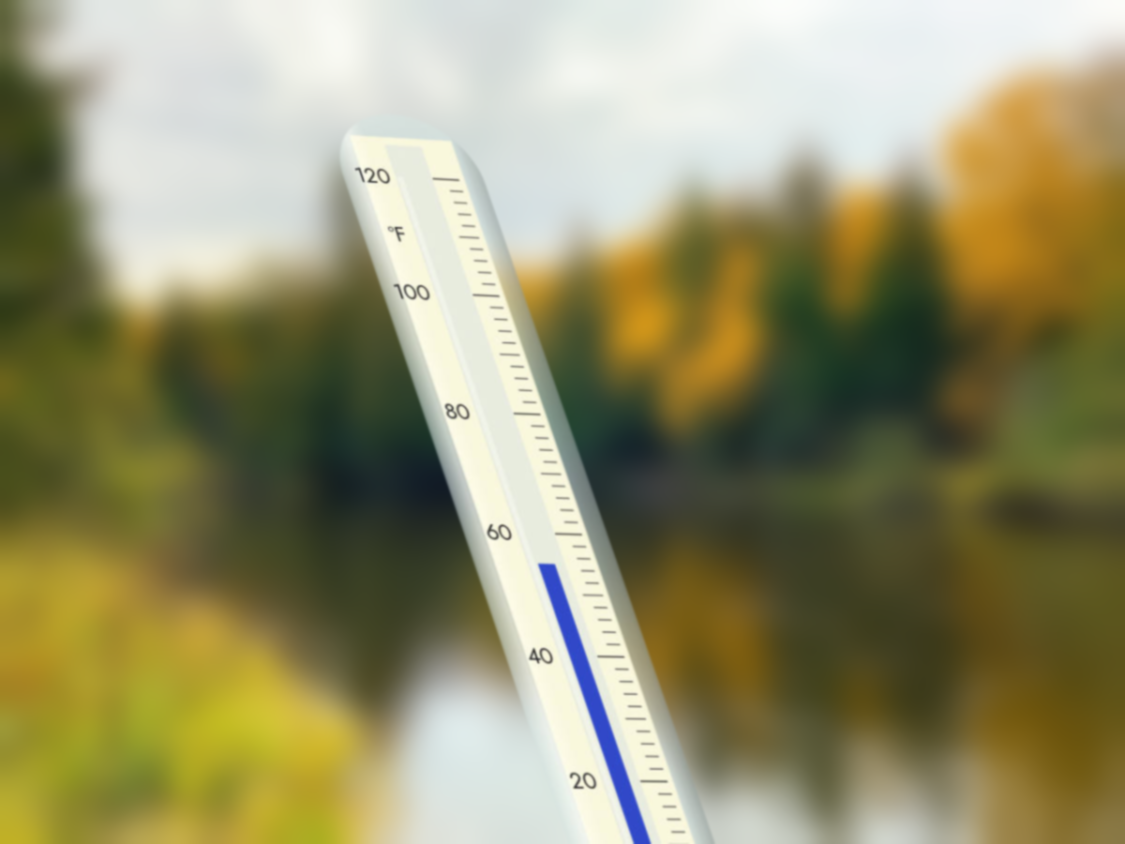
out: **55** °F
